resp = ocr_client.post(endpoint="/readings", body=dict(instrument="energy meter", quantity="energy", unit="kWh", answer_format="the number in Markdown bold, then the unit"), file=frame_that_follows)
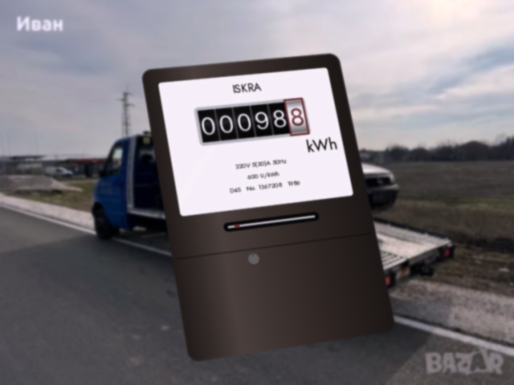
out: **98.8** kWh
